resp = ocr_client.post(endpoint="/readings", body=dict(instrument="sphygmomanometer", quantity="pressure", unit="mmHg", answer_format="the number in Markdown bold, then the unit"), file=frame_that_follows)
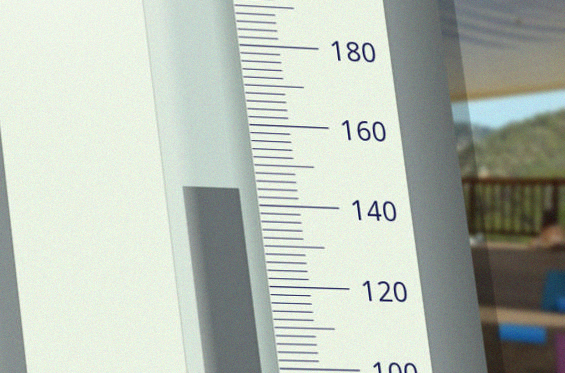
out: **144** mmHg
